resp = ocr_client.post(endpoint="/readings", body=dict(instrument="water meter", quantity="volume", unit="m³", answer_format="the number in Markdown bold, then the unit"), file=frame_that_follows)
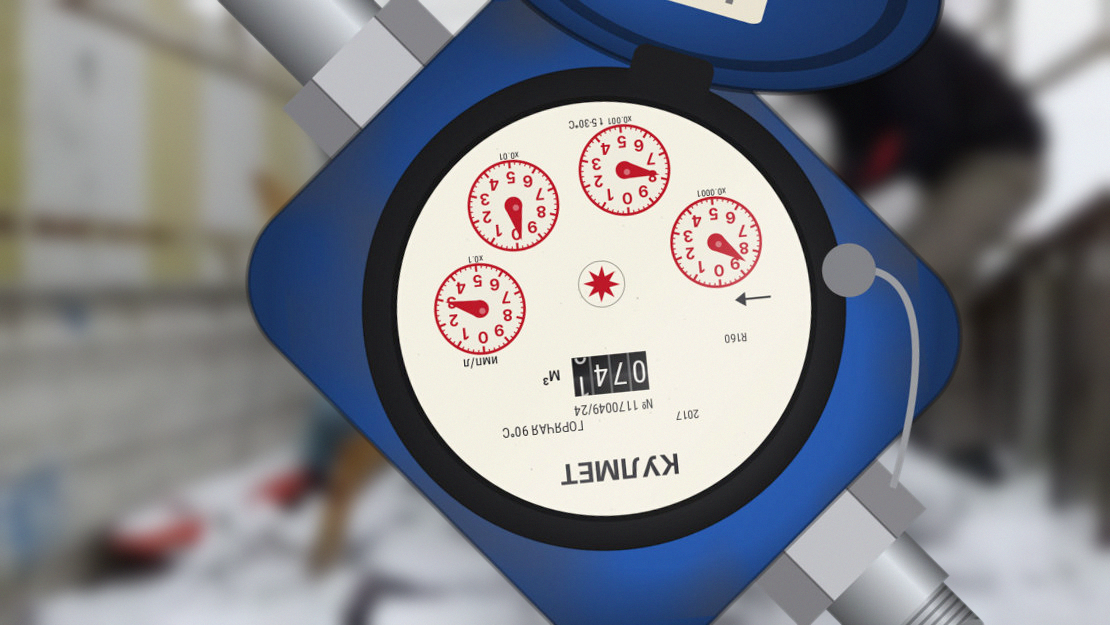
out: **741.2978** m³
